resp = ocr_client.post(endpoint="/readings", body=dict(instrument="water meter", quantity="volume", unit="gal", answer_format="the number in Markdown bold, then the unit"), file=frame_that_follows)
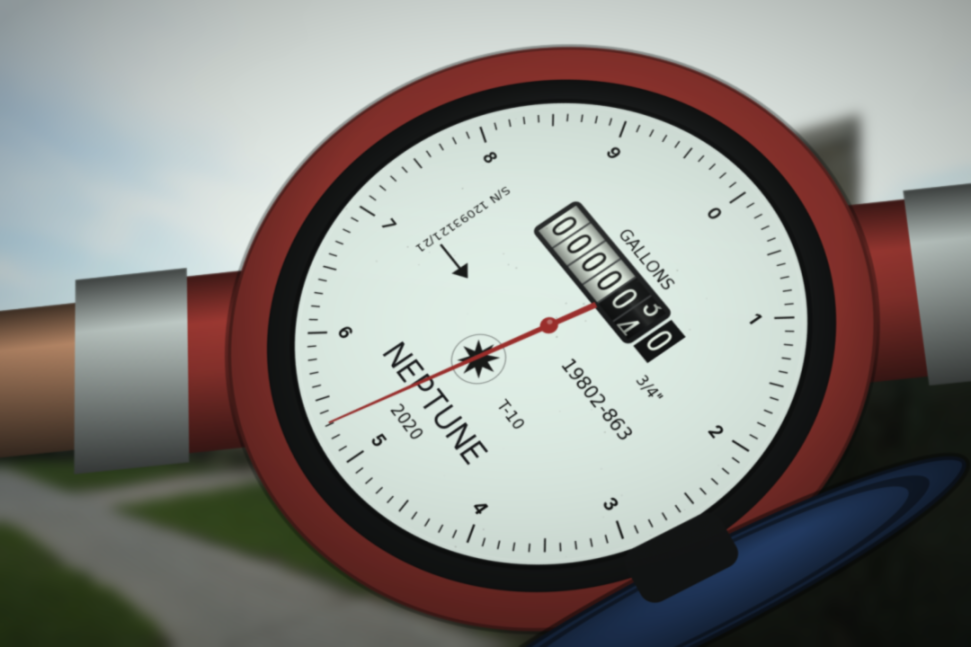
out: **35.3** gal
